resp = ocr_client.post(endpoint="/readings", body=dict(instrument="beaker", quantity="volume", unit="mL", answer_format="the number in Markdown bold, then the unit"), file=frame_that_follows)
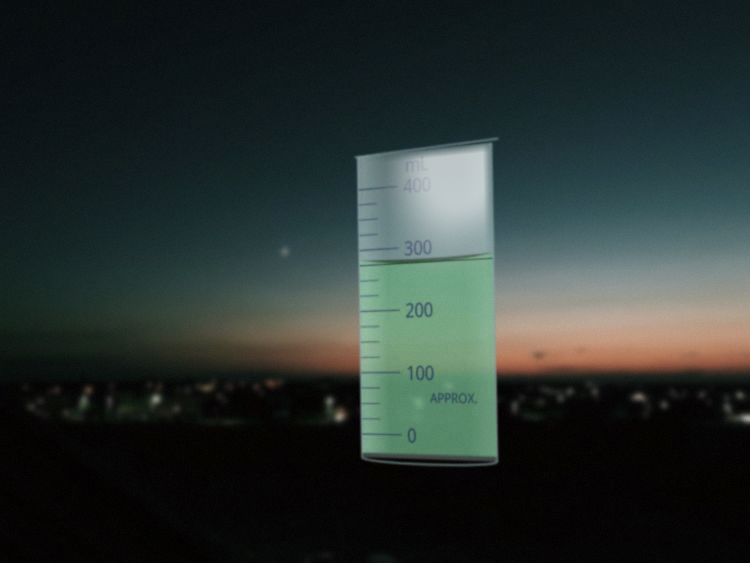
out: **275** mL
